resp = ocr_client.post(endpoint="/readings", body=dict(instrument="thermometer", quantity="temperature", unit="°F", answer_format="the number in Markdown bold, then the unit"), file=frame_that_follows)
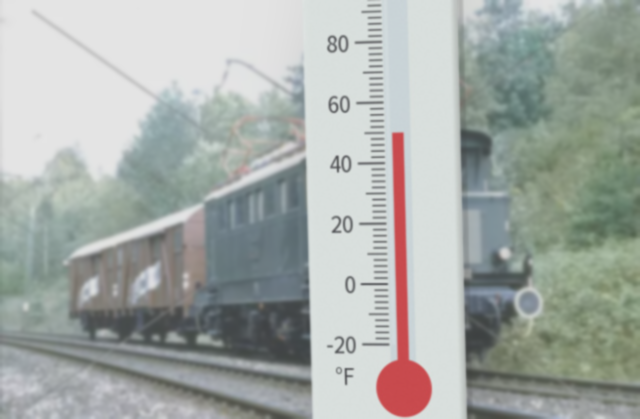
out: **50** °F
